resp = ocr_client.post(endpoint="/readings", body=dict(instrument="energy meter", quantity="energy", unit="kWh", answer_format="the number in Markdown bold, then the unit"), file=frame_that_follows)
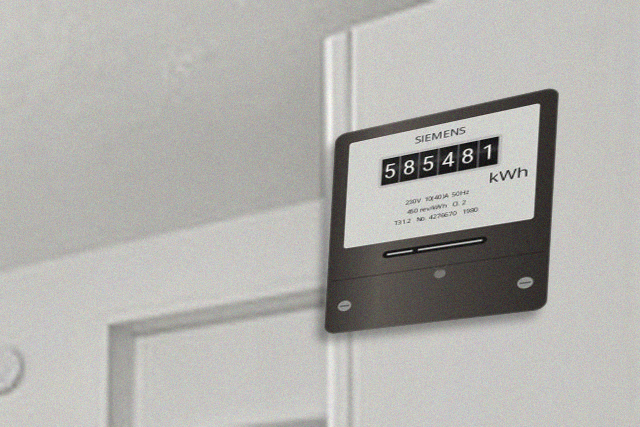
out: **585481** kWh
